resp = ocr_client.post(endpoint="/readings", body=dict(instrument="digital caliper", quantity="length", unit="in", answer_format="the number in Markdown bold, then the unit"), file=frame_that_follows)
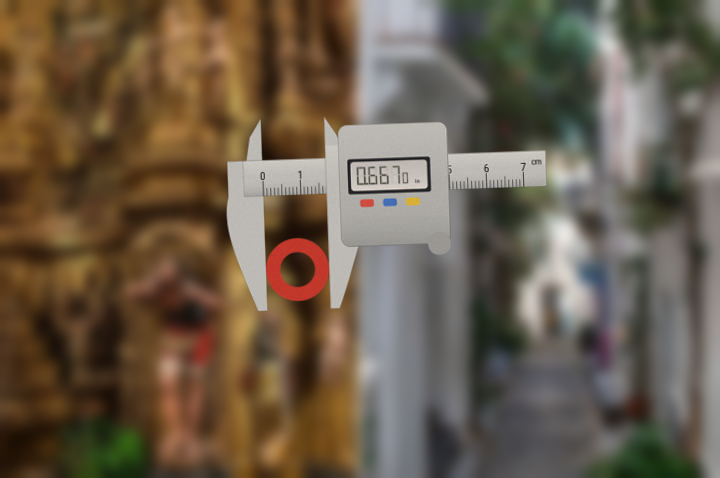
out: **0.6670** in
